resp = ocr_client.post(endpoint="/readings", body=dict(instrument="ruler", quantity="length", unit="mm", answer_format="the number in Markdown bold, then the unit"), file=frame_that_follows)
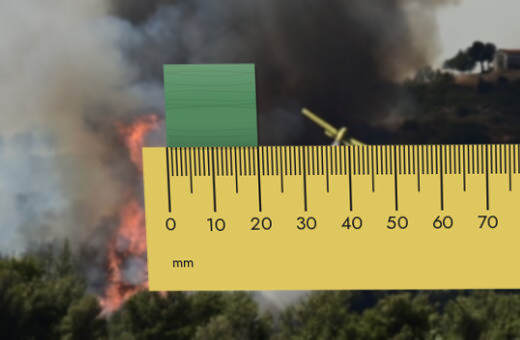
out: **20** mm
